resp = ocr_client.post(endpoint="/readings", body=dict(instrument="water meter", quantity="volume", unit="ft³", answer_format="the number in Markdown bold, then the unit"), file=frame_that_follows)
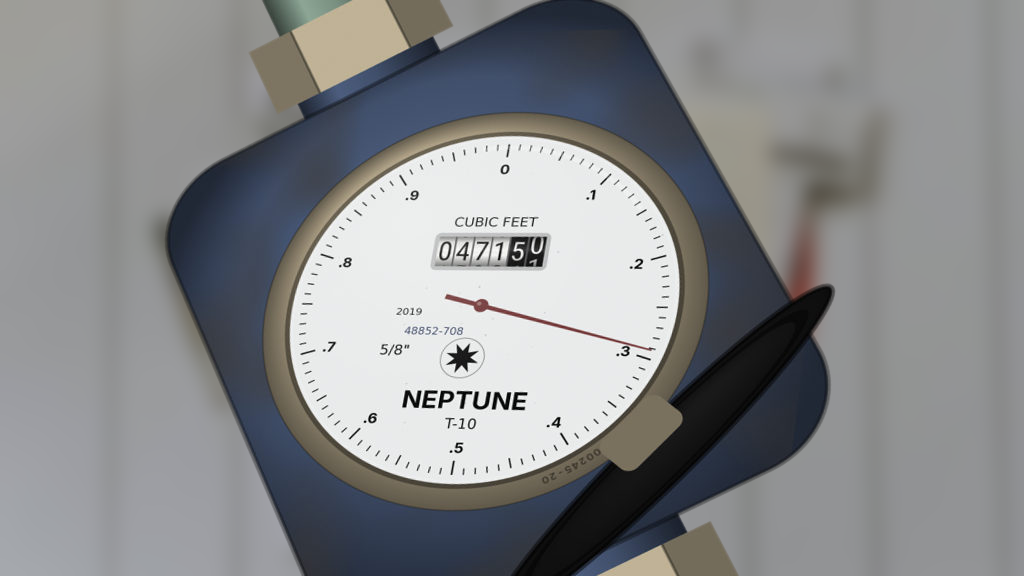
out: **47150.29** ft³
